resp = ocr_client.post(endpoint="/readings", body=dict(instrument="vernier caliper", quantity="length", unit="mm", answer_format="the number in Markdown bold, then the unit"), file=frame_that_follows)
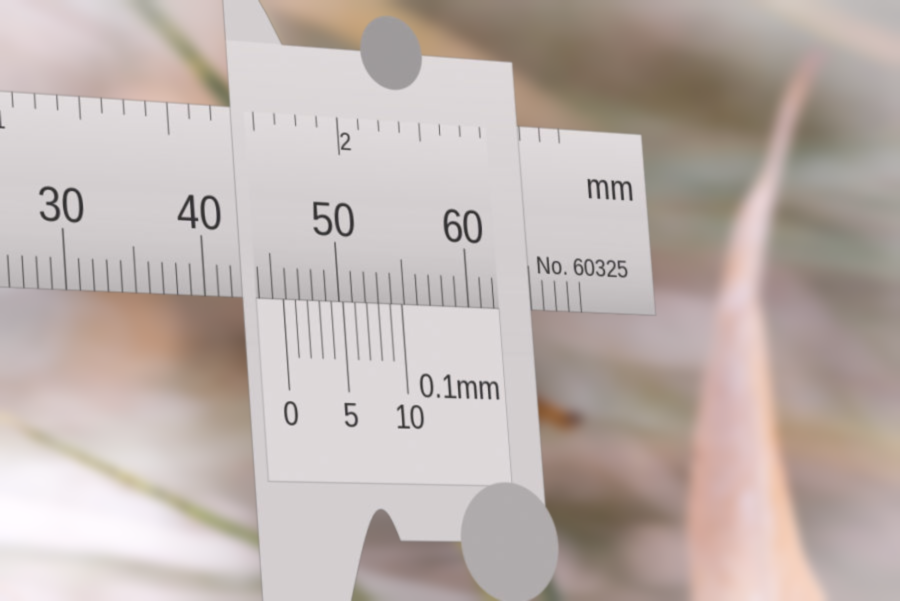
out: **45.8** mm
